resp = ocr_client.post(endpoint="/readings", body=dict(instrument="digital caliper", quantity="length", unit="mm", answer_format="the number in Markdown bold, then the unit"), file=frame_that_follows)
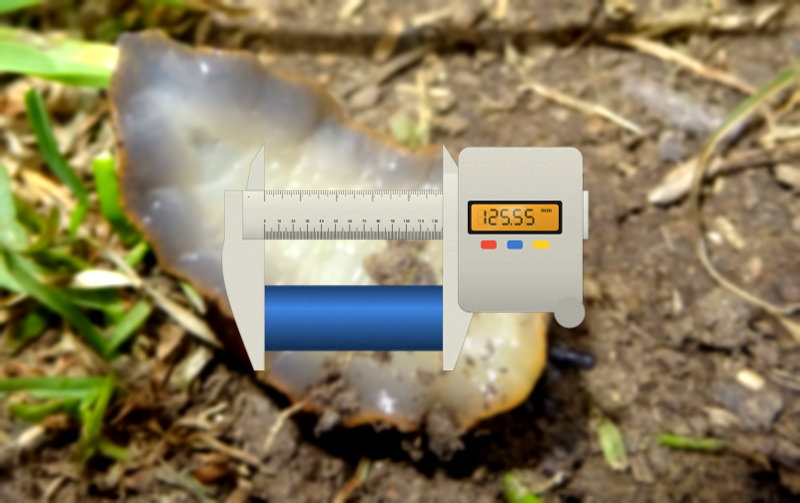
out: **125.55** mm
